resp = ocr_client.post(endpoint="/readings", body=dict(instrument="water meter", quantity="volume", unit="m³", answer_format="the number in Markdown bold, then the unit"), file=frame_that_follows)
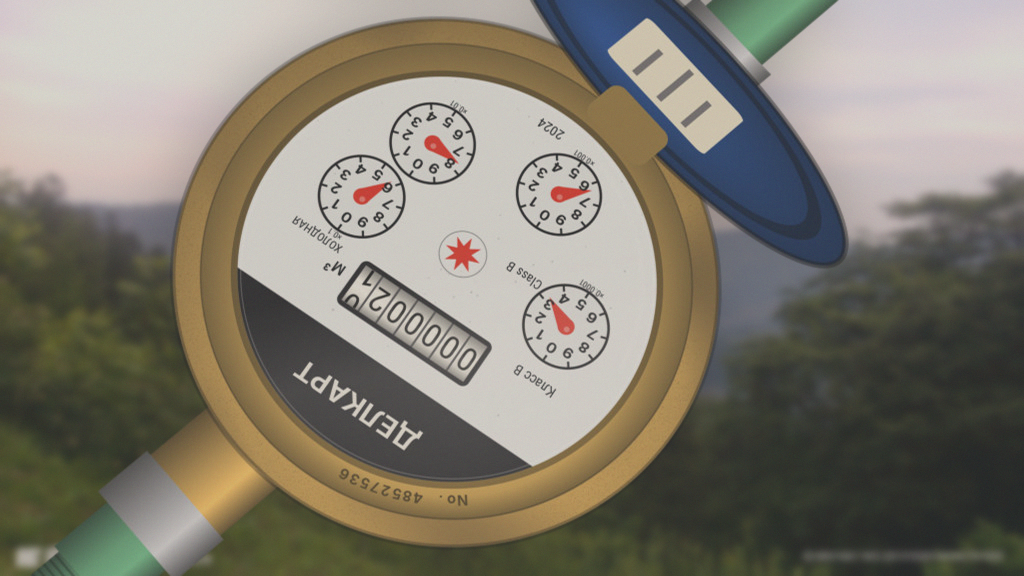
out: **20.5763** m³
